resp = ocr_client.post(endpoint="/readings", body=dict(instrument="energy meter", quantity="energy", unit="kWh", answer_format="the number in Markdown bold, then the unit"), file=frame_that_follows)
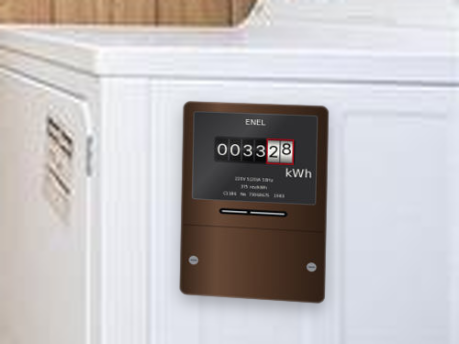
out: **33.28** kWh
